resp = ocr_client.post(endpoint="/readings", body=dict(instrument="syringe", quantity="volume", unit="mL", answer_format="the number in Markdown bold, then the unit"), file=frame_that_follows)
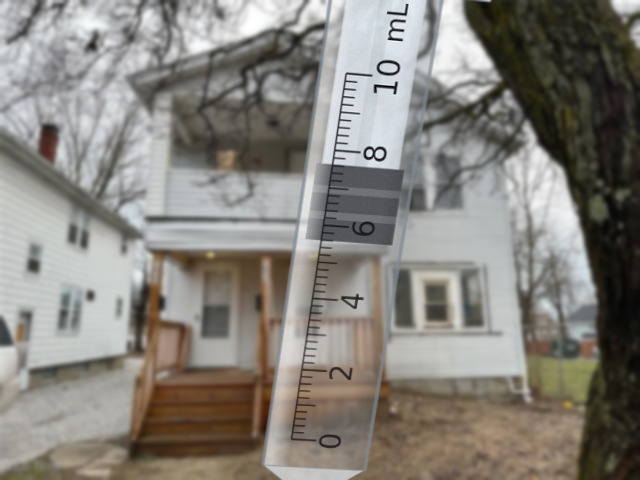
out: **5.6** mL
